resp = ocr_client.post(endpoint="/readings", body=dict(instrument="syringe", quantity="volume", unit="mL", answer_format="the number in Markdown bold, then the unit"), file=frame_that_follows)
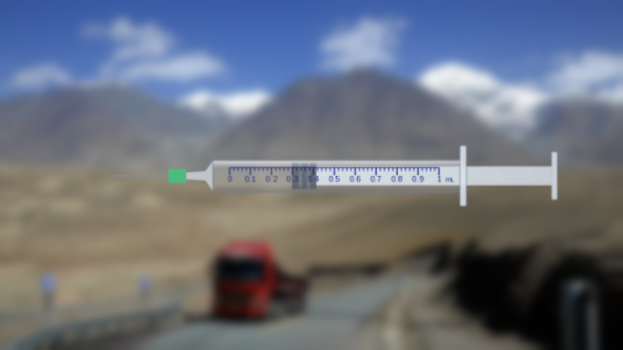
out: **0.3** mL
